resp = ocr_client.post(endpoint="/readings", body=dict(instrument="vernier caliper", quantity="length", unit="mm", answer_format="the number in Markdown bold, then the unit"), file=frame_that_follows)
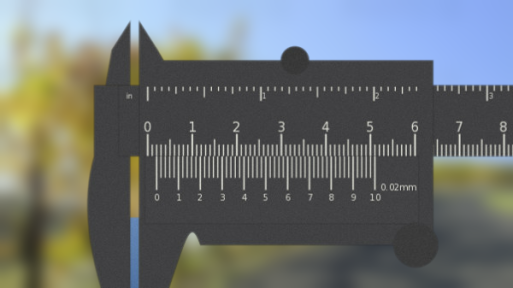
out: **2.0** mm
